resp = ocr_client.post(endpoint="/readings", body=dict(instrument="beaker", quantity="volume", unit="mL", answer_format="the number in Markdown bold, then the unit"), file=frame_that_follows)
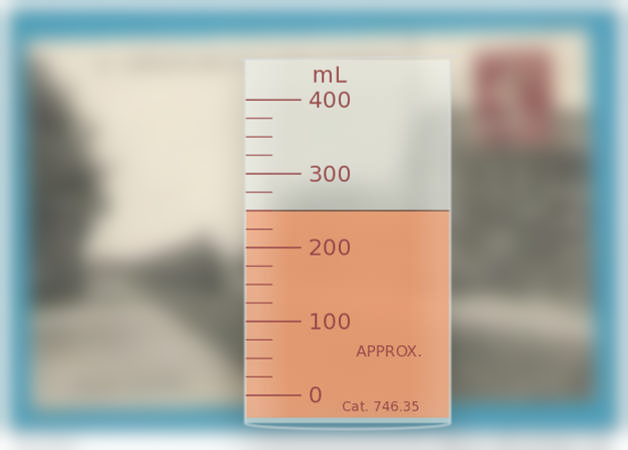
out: **250** mL
